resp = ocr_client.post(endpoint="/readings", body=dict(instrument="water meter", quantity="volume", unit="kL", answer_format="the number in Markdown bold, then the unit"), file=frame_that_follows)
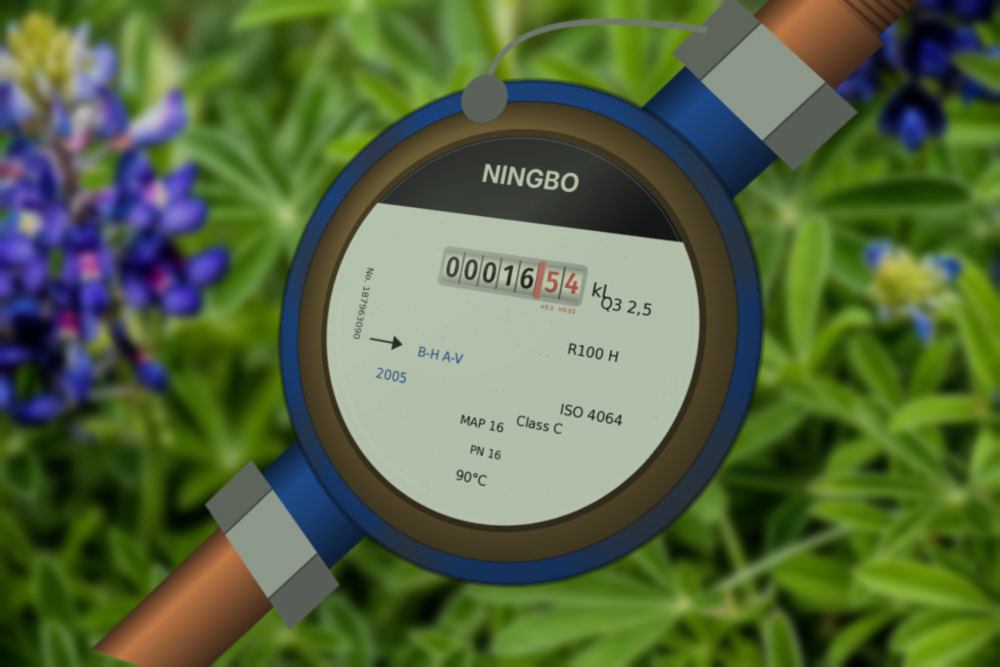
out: **16.54** kL
